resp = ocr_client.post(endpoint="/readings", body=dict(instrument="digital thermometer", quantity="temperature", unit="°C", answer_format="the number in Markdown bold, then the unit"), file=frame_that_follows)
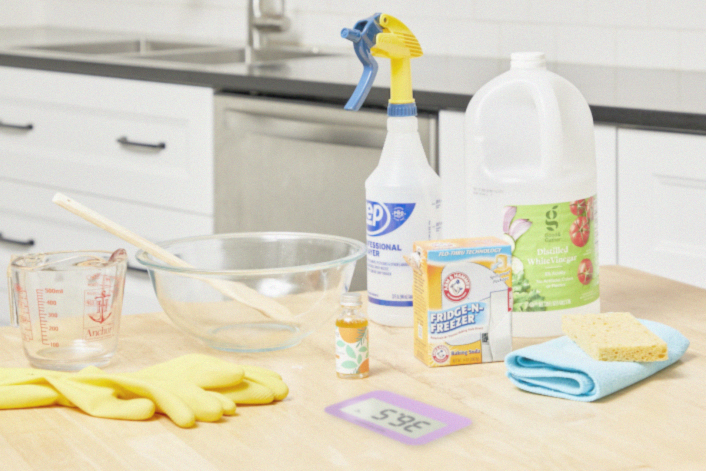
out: **36.5** °C
